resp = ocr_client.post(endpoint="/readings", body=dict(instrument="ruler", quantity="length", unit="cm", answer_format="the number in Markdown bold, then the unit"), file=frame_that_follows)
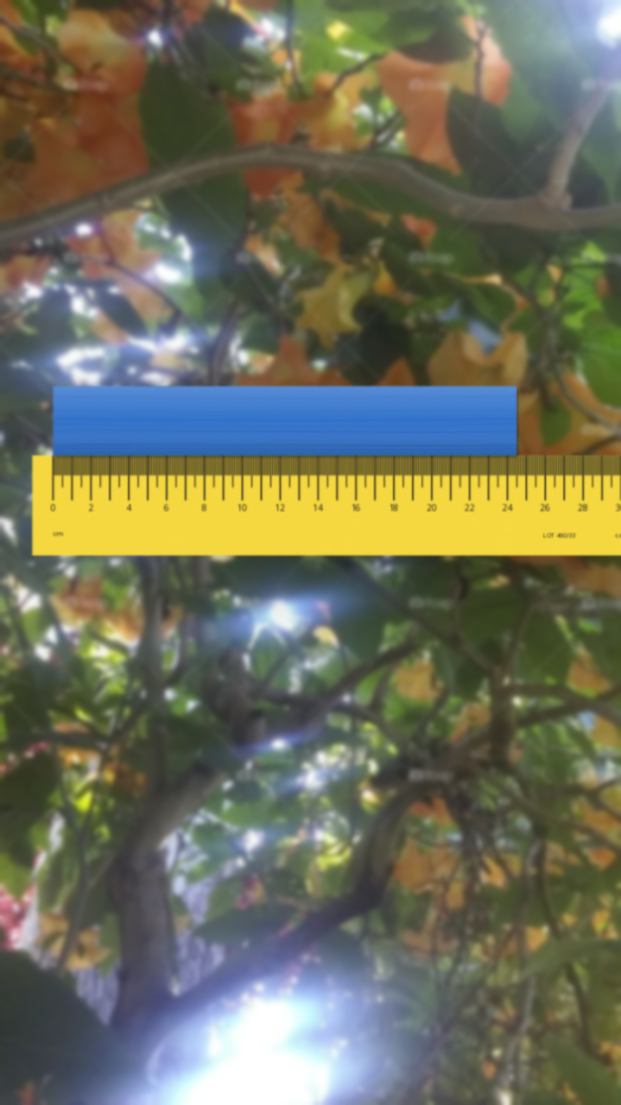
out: **24.5** cm
